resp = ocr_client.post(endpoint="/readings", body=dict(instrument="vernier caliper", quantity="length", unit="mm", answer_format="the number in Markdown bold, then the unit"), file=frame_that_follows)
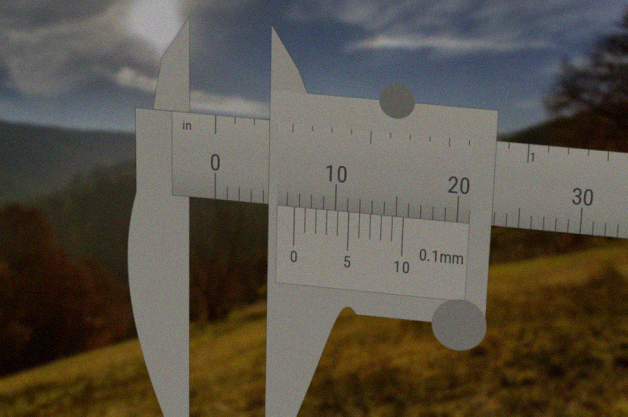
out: **6.6** mm
